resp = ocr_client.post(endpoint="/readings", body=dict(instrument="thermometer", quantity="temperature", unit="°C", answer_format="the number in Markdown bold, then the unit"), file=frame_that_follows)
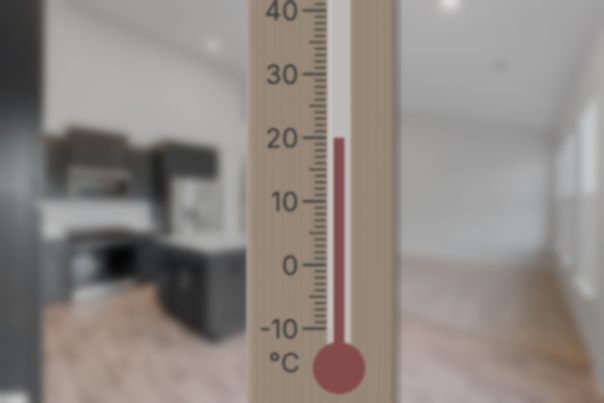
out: **20** °C
